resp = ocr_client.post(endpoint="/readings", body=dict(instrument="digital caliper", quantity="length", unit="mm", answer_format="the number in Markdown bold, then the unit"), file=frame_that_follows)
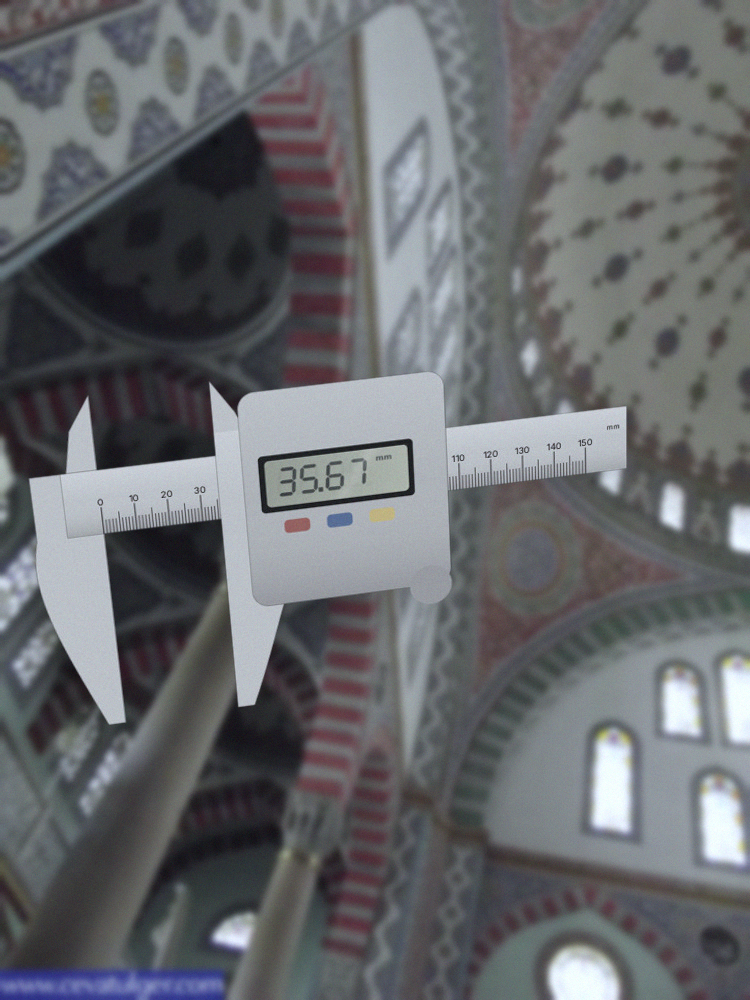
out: **35.67** mm
